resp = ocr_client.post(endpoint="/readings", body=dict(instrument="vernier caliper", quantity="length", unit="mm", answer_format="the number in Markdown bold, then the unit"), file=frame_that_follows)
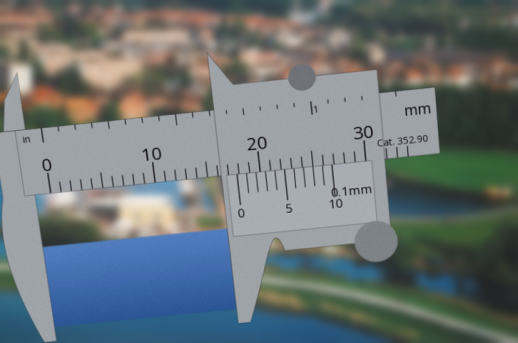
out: **17.8** mm
